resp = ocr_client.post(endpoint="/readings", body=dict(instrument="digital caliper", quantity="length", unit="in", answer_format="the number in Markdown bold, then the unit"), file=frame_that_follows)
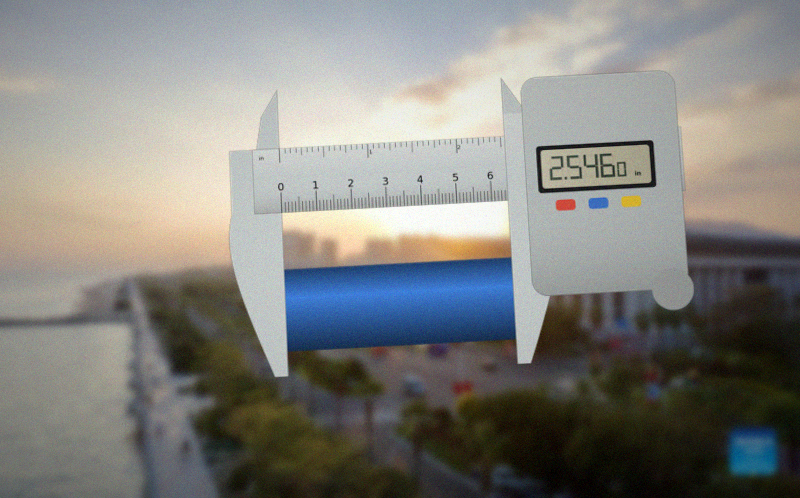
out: **2.5460** in
